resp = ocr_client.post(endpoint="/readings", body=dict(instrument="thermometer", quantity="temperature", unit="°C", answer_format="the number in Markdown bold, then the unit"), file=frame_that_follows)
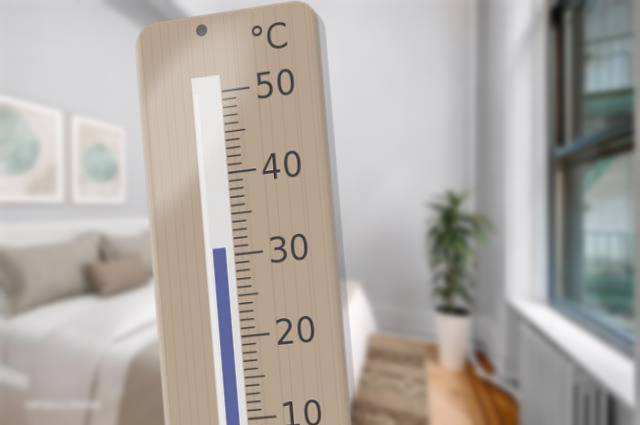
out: **31** °C
